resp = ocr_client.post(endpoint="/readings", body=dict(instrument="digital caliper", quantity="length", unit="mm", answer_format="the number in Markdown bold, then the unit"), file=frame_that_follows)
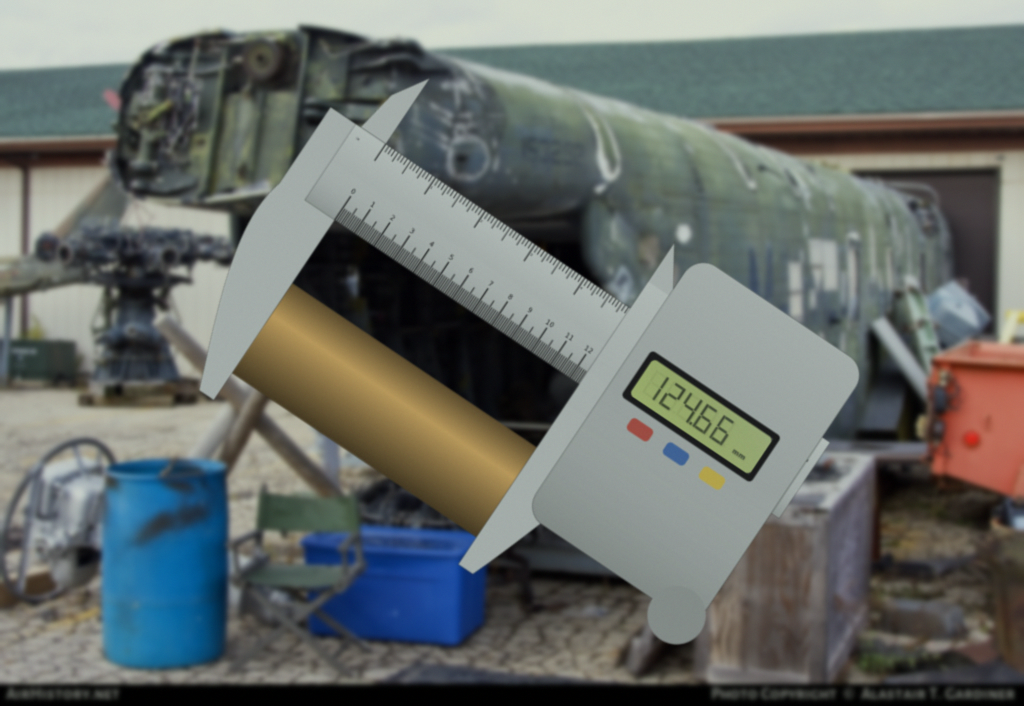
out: **124.66** mm
